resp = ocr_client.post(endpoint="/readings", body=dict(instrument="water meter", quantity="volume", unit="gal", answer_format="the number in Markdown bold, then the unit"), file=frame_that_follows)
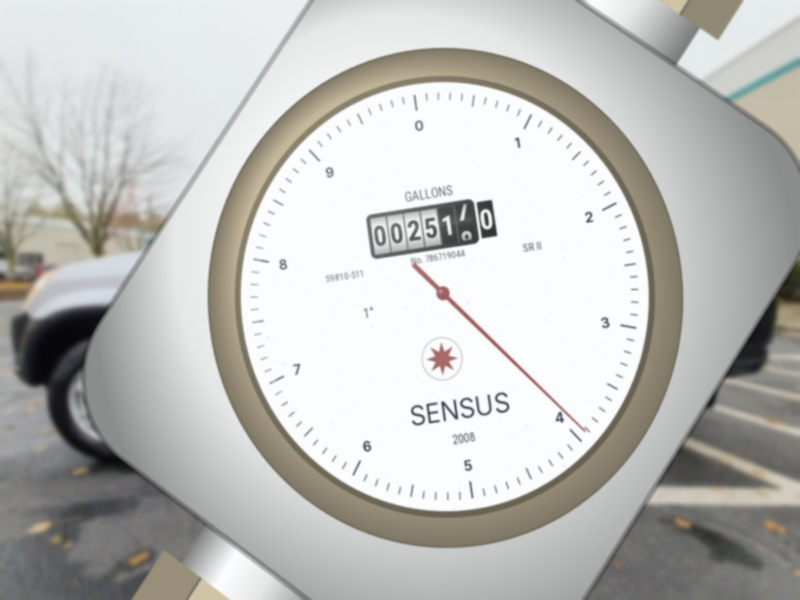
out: **25173.9** gal
